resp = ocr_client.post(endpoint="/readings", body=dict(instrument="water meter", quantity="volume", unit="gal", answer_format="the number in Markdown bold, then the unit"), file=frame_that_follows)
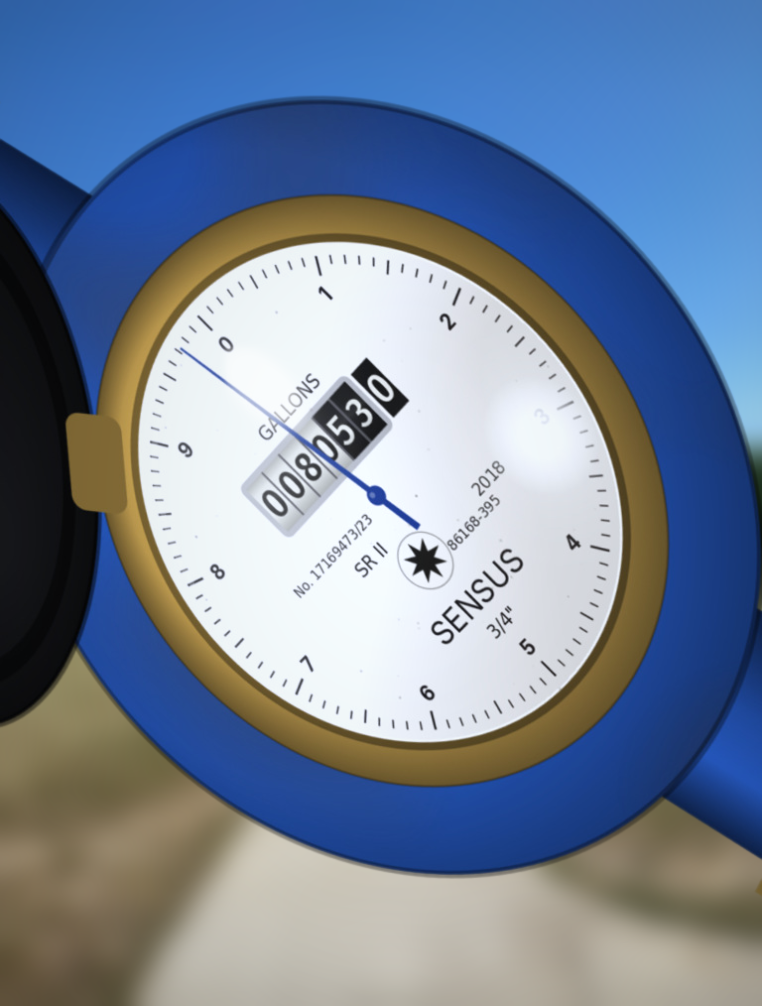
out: **80529.7** gal
